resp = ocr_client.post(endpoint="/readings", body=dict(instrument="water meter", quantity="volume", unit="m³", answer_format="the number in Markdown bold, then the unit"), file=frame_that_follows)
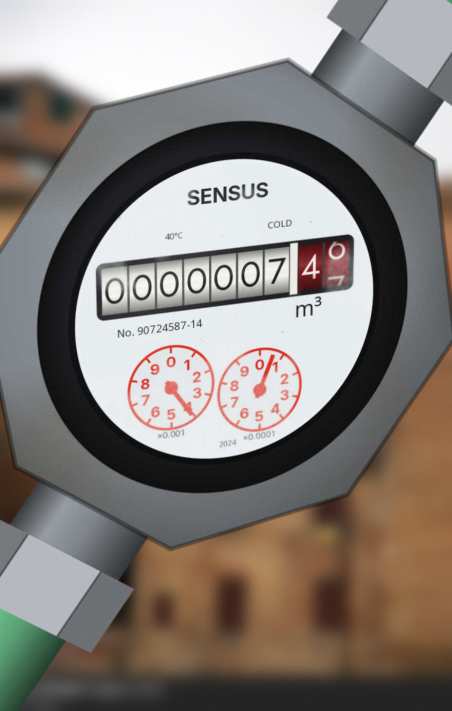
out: **7.4640** m³
